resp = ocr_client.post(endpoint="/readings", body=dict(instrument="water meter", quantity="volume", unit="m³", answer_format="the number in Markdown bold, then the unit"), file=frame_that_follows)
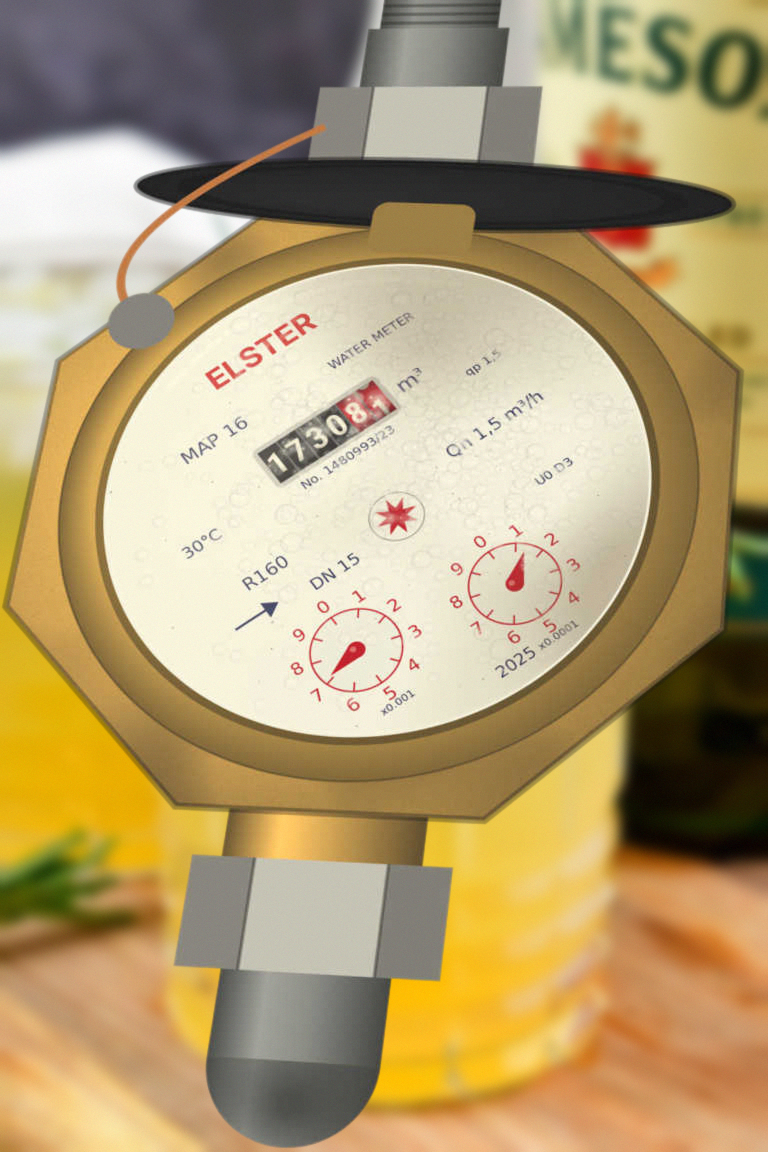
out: **1730.8071** m³
